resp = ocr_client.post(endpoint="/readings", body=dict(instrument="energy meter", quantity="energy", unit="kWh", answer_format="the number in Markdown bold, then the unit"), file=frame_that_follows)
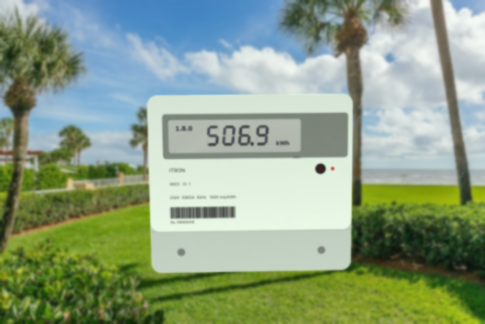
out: **506.9** kWh
